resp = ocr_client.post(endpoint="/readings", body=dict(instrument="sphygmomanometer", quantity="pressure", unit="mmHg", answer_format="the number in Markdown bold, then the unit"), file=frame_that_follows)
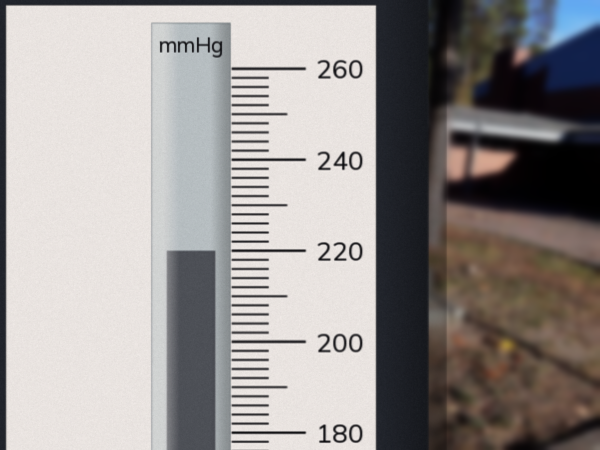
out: **220** mmHg
